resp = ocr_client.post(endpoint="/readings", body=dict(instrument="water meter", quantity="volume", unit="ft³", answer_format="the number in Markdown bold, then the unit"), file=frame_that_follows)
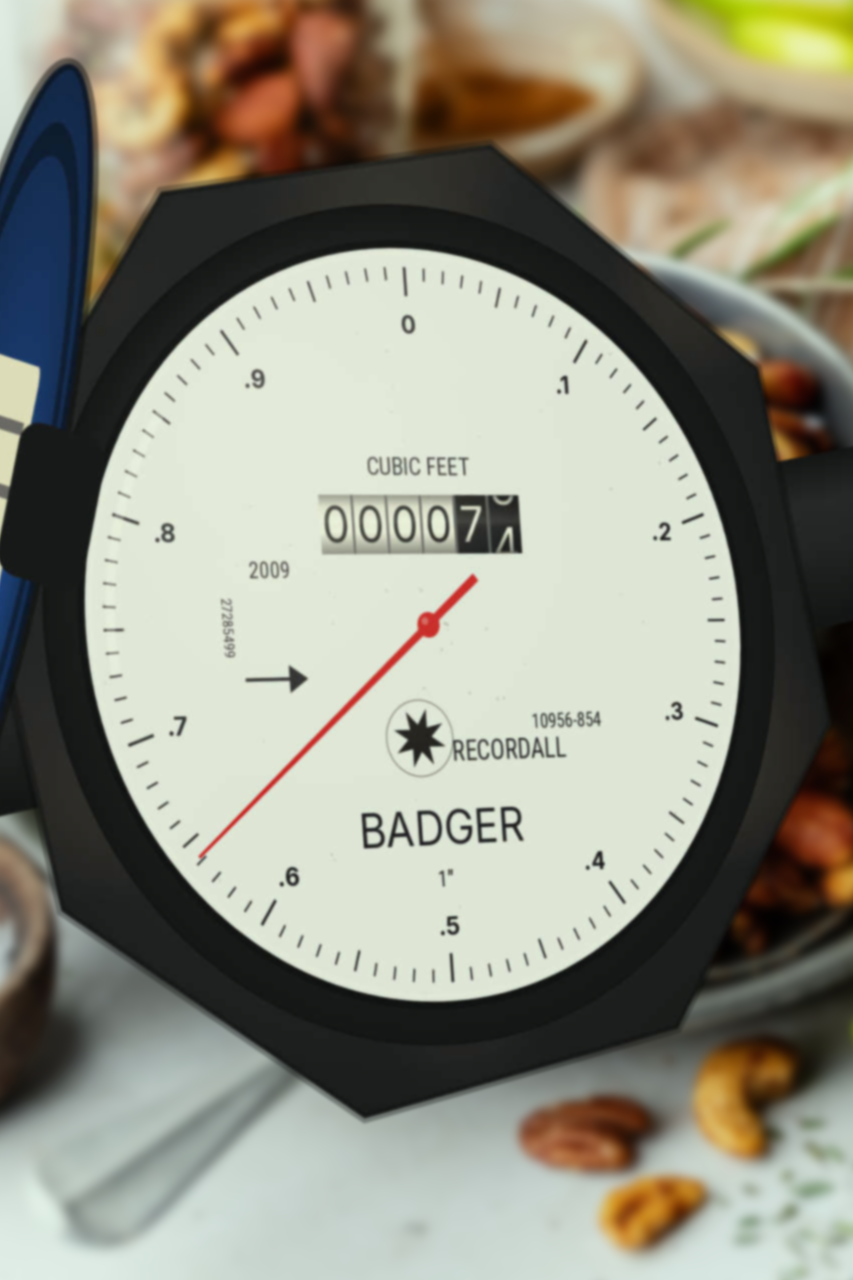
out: **73.64** ft³
